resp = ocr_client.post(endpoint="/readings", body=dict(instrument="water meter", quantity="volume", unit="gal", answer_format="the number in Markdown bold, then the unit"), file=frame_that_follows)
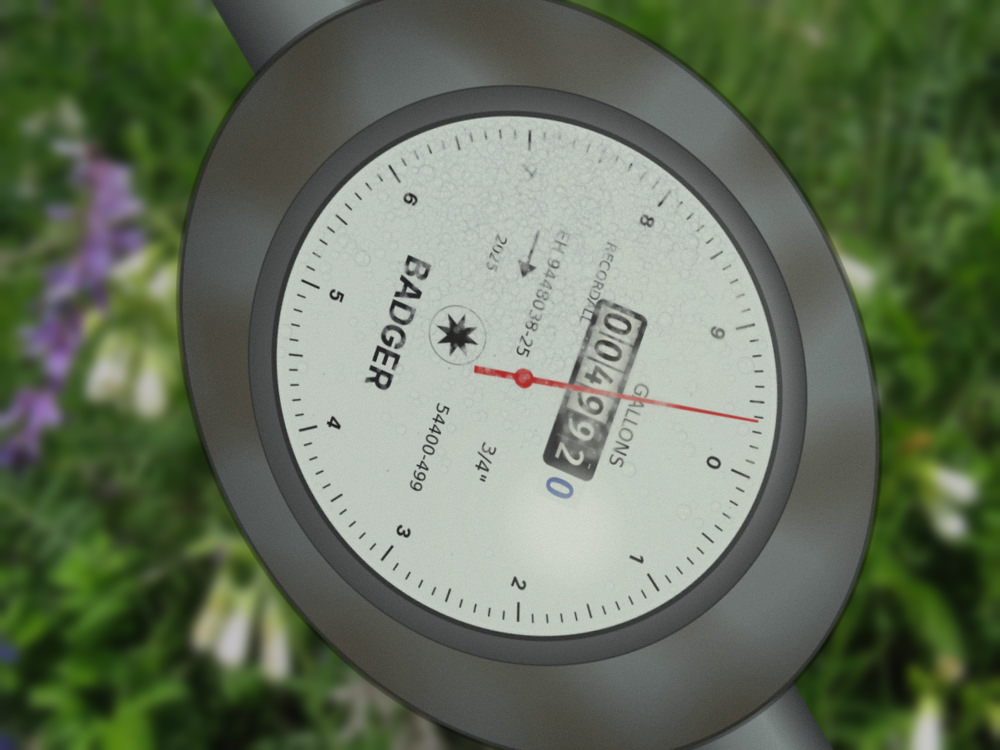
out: **49919.6** gal
